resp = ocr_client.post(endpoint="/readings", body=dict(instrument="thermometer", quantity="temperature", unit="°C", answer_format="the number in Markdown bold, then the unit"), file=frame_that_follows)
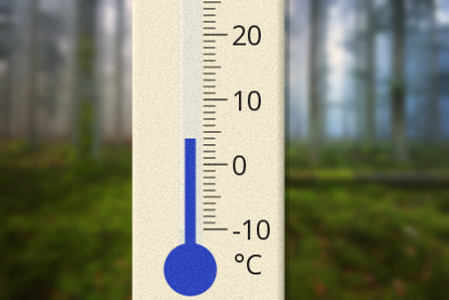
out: **4** °C
